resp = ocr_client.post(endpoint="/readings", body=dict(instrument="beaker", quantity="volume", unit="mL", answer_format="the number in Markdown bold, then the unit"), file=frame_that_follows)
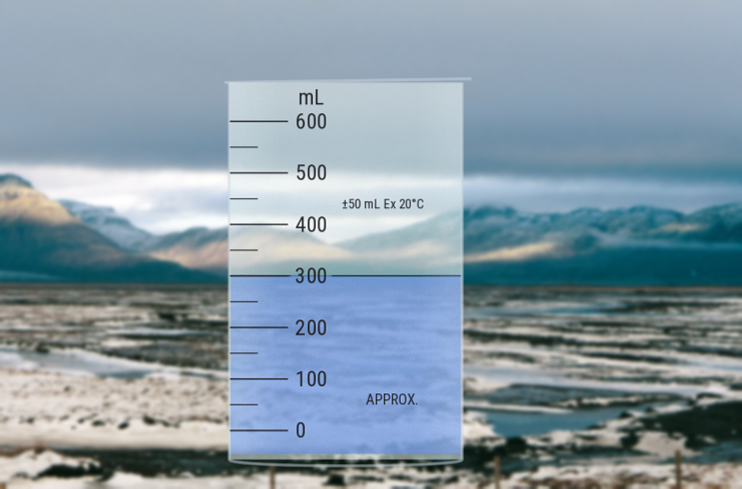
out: **300** mL
